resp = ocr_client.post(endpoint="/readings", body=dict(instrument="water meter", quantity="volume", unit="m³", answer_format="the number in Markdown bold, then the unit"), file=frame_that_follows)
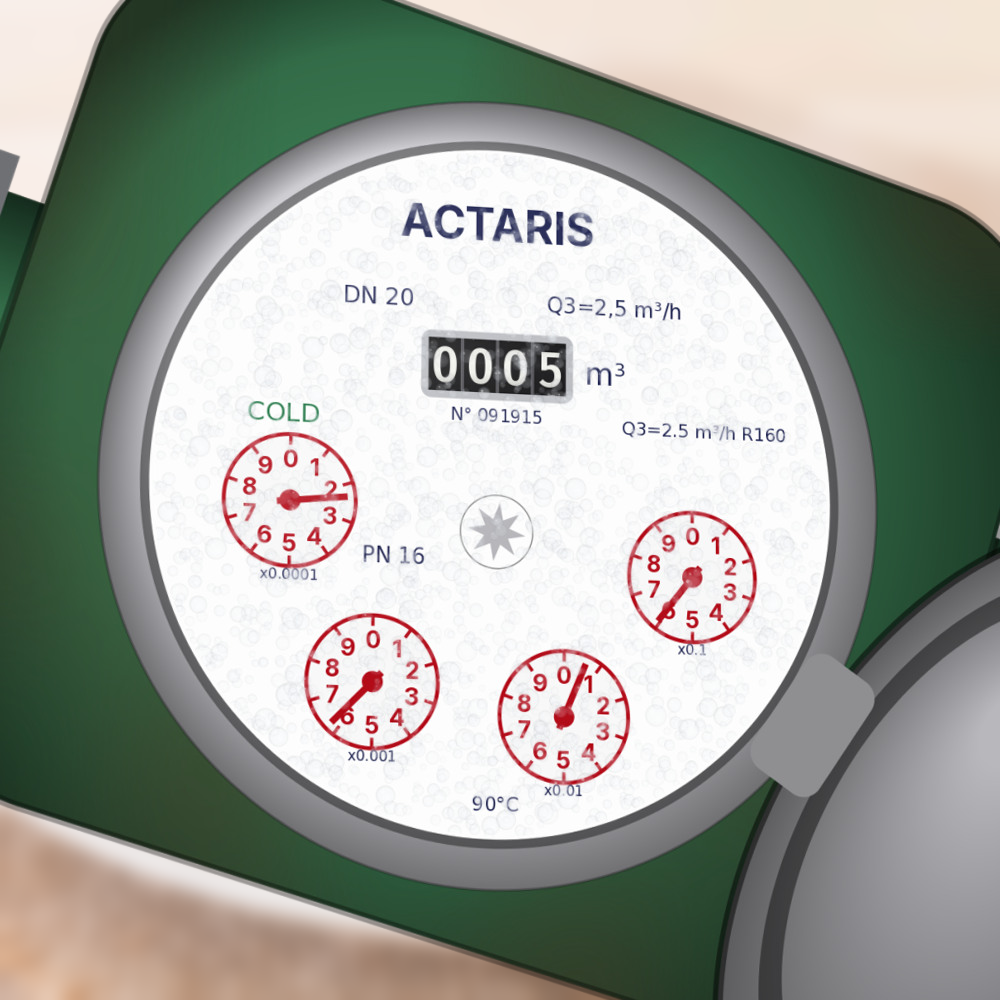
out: **5.6062** m³
